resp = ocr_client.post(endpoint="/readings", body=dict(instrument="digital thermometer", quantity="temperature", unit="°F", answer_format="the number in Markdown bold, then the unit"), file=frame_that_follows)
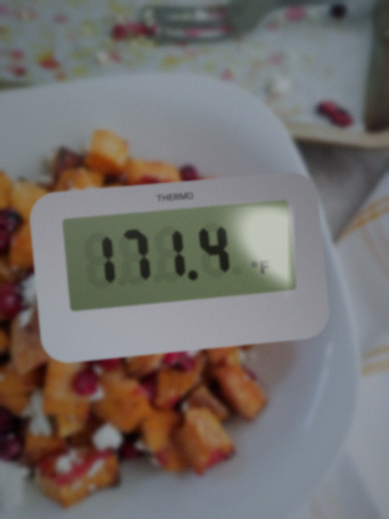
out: **171.4** °F
